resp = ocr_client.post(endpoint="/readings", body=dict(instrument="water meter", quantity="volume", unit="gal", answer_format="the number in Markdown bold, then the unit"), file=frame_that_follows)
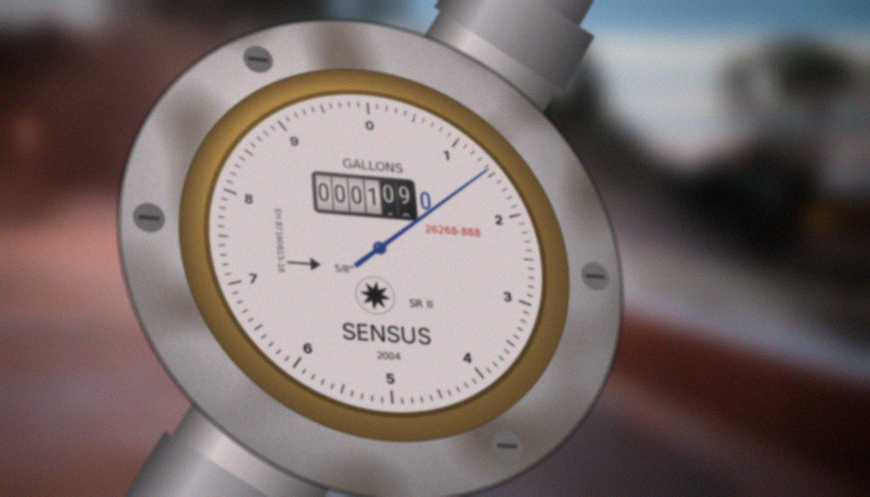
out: **1091.4** gal
